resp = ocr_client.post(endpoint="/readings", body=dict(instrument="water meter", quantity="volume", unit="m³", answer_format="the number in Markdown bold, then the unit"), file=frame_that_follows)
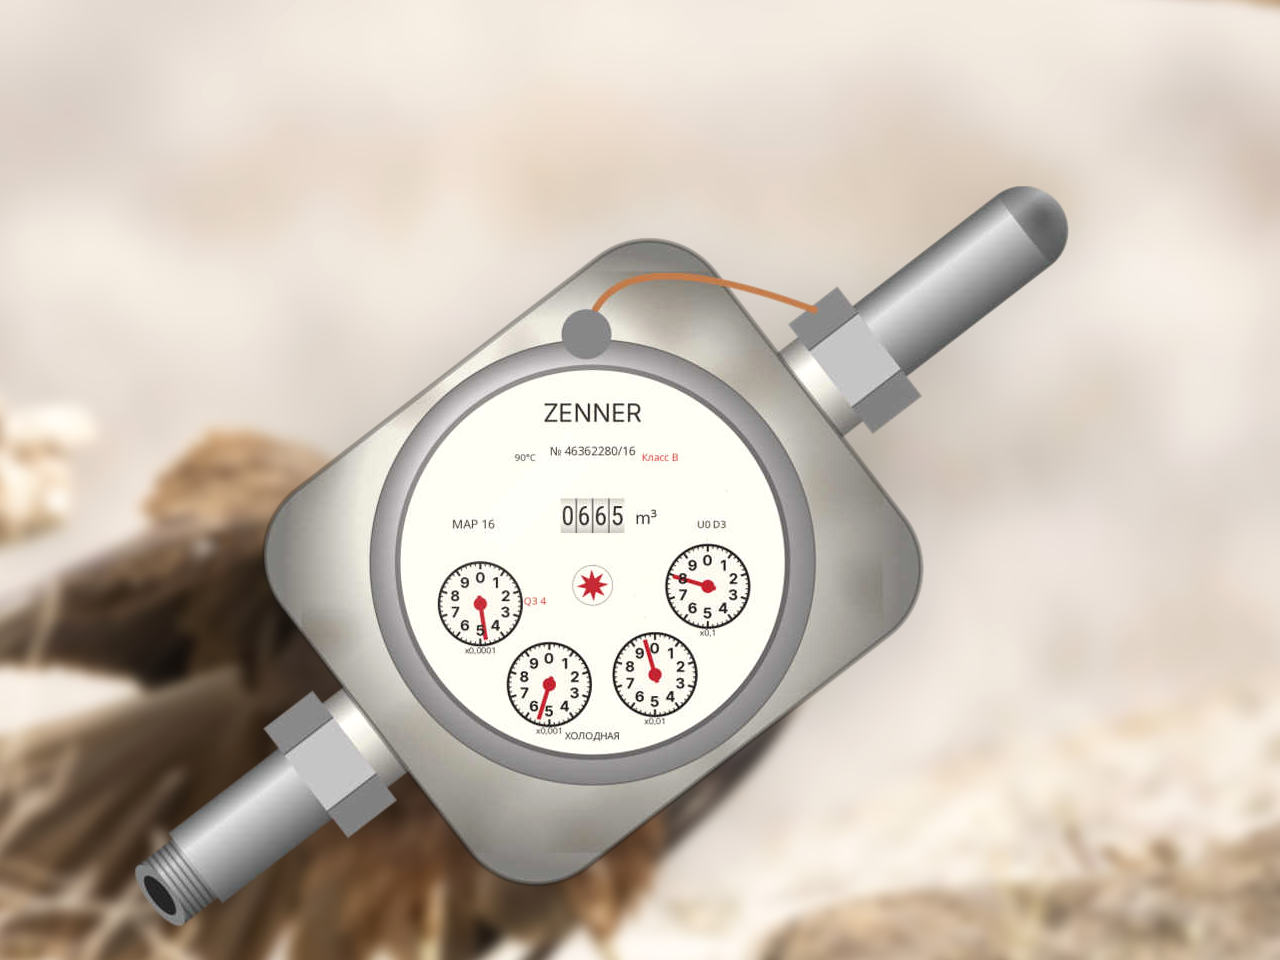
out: **665.7954** m³
